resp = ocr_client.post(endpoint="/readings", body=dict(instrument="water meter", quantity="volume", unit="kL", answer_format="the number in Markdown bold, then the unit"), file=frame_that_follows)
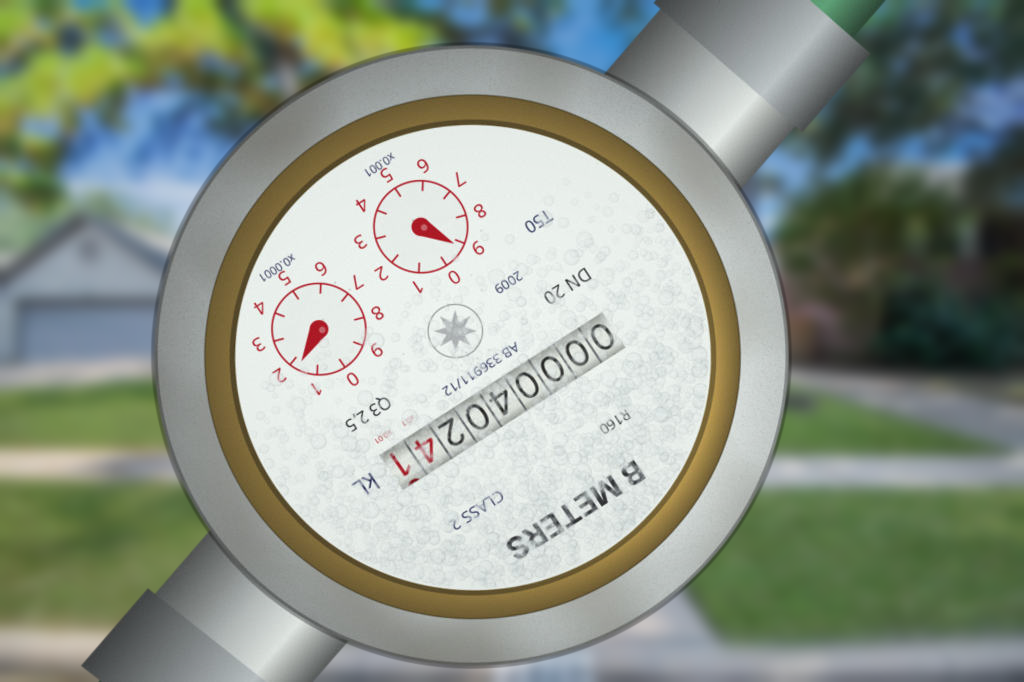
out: **402.4091** kL
